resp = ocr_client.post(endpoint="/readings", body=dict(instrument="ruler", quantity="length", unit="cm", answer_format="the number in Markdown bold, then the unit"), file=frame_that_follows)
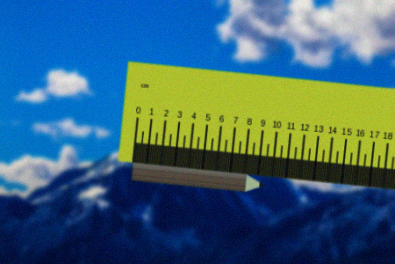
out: **9.5** cm
